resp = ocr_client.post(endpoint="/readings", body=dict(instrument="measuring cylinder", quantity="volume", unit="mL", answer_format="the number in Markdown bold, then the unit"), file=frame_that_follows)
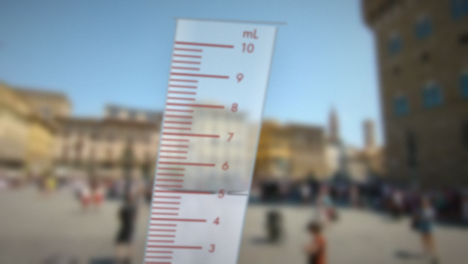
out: **5** mL
